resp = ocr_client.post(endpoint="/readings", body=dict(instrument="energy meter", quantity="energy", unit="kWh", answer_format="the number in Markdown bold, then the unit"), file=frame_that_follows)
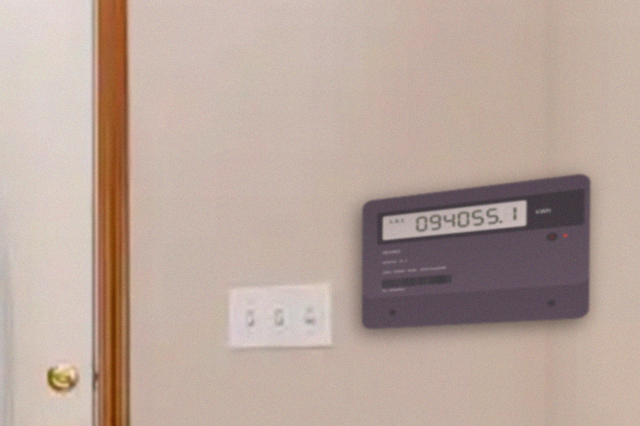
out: **94055.1** kWh
